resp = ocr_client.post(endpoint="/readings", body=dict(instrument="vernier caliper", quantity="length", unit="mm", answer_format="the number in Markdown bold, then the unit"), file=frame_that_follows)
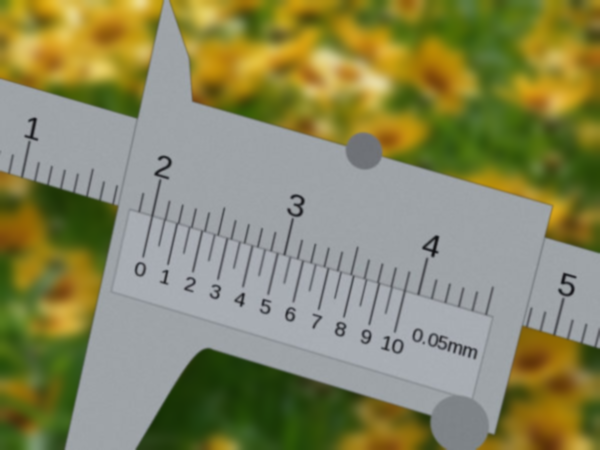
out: **20.0** mm
